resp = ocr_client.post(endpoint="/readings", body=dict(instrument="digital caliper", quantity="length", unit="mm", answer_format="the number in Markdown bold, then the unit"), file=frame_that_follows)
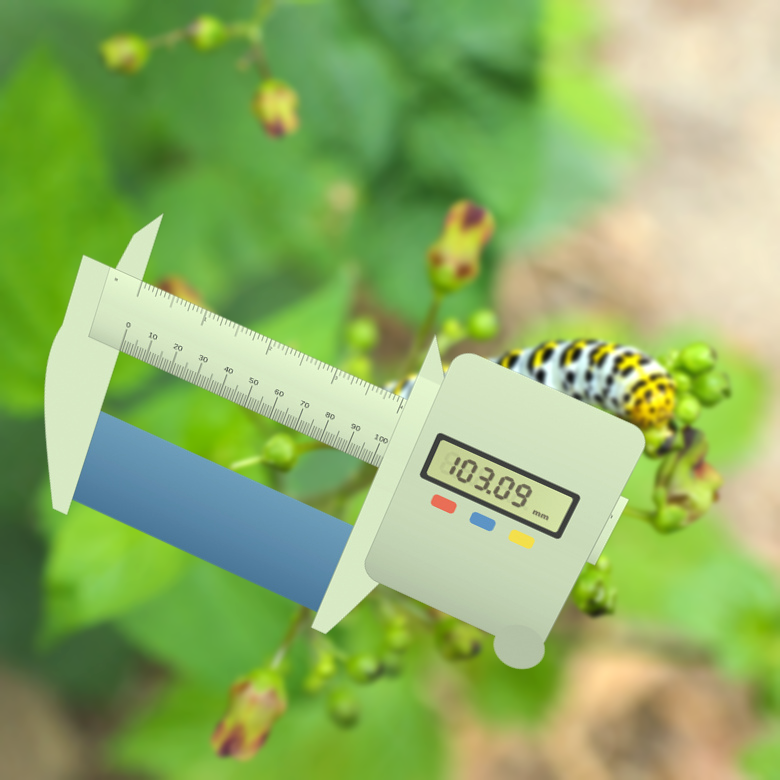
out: **103.09** mm
